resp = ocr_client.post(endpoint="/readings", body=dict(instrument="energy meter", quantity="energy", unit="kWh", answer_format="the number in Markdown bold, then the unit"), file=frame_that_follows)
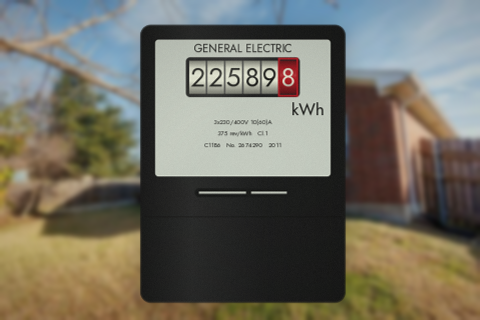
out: **22589.8** kWh
